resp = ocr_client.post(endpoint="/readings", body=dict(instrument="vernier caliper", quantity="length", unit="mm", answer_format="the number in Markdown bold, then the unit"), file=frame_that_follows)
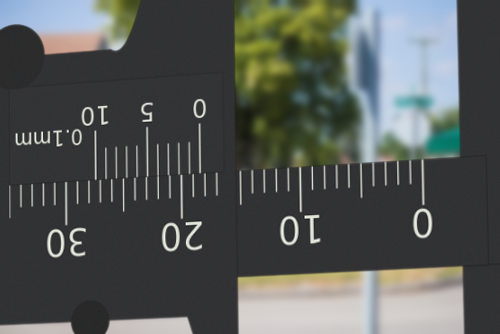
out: **18.4** mm
